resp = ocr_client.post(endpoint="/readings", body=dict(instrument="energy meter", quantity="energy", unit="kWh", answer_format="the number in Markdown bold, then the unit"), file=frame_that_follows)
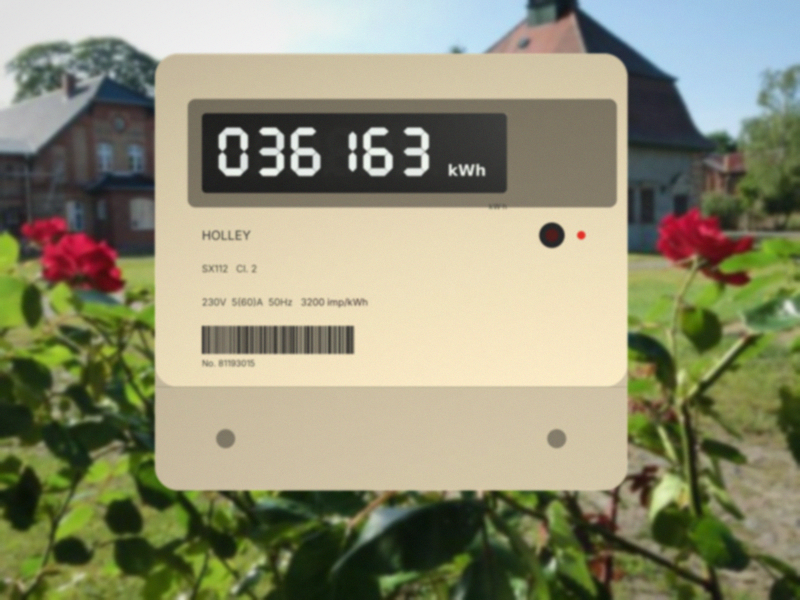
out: **36163** kWh
